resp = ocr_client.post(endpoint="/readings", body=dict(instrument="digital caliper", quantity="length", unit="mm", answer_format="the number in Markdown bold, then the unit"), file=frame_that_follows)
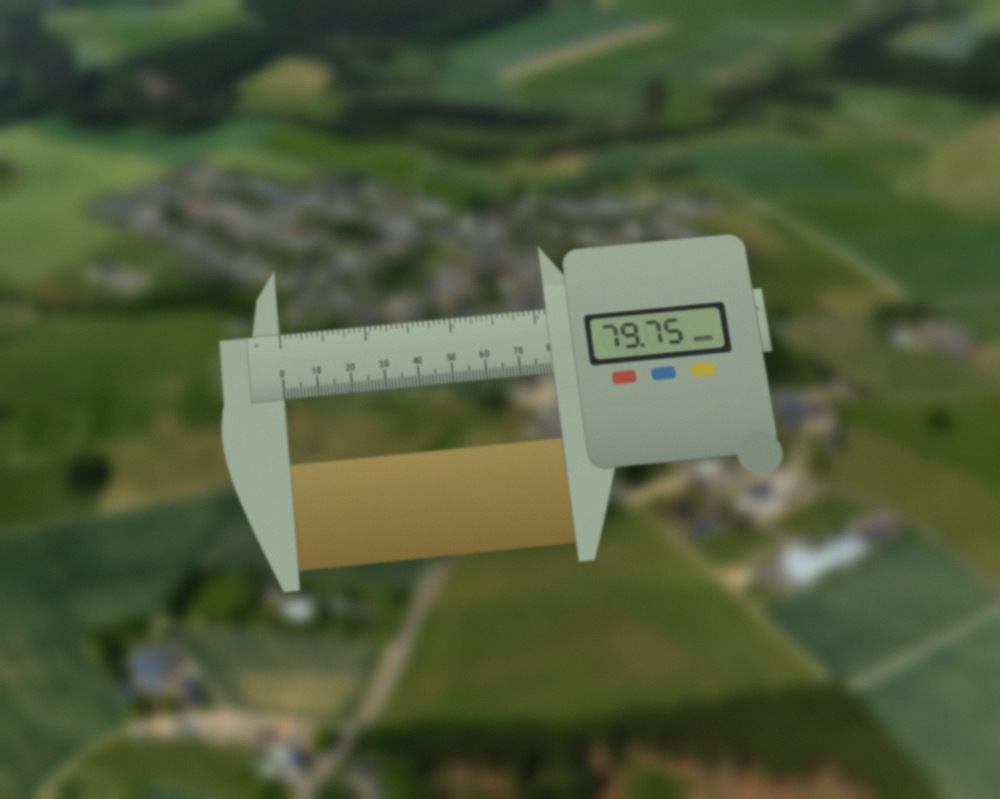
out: **79.75** mm
